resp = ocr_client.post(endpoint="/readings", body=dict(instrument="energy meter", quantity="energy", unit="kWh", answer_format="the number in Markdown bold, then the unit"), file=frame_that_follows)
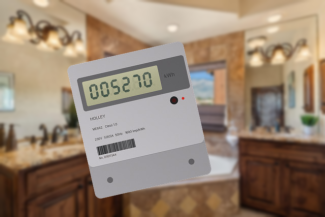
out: **5270** kWh
